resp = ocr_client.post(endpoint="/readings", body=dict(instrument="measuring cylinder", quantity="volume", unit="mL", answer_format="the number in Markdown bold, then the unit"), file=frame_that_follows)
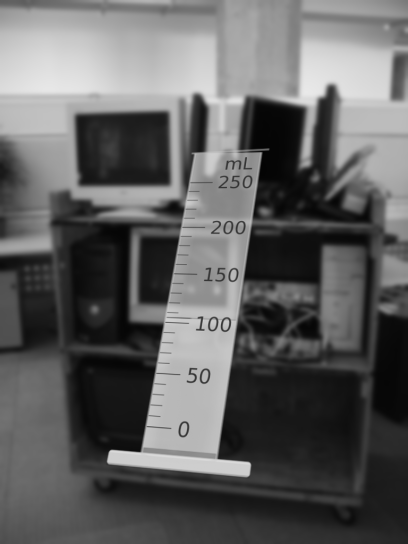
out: **105** mL
